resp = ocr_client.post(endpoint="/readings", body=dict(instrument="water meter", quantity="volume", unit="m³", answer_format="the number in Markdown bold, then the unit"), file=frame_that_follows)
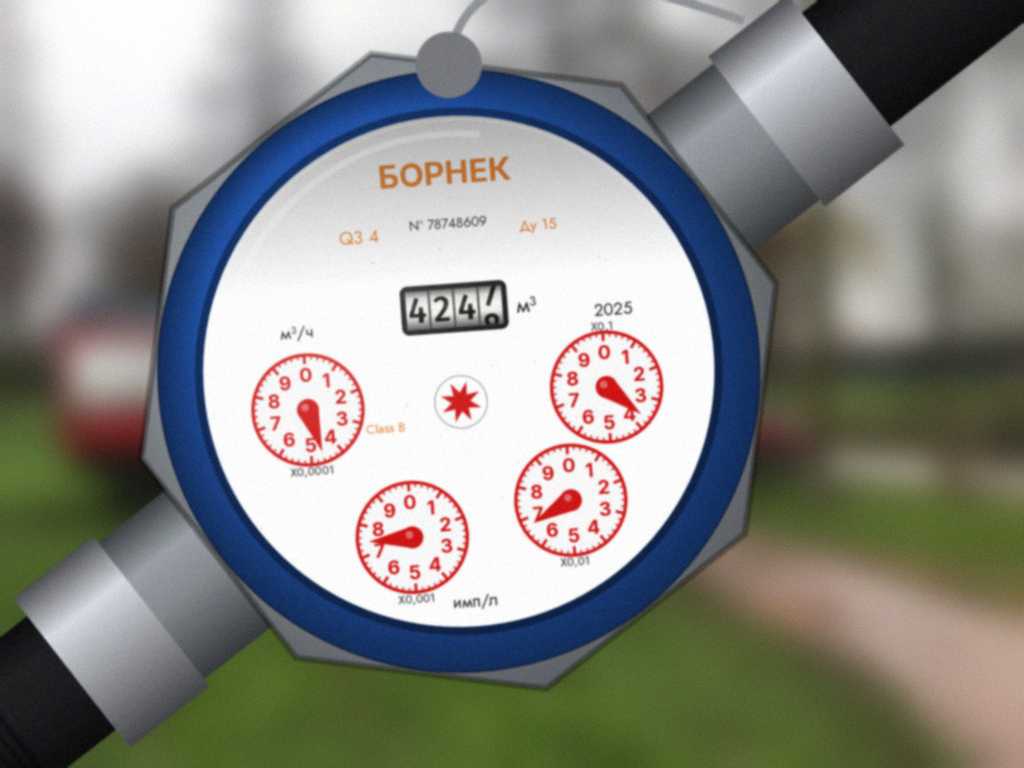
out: **4247.3674** m³
